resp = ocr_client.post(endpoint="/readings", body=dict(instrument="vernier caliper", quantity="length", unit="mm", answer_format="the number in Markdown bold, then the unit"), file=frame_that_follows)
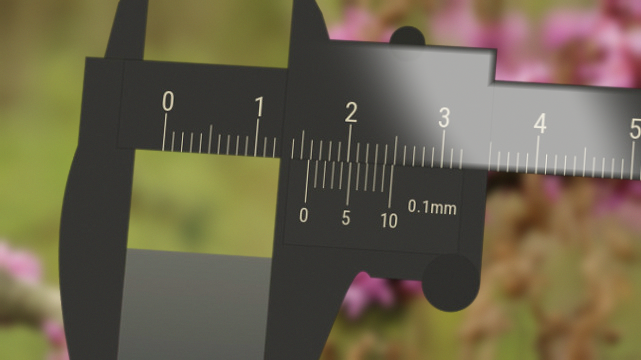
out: **15.8** mm
